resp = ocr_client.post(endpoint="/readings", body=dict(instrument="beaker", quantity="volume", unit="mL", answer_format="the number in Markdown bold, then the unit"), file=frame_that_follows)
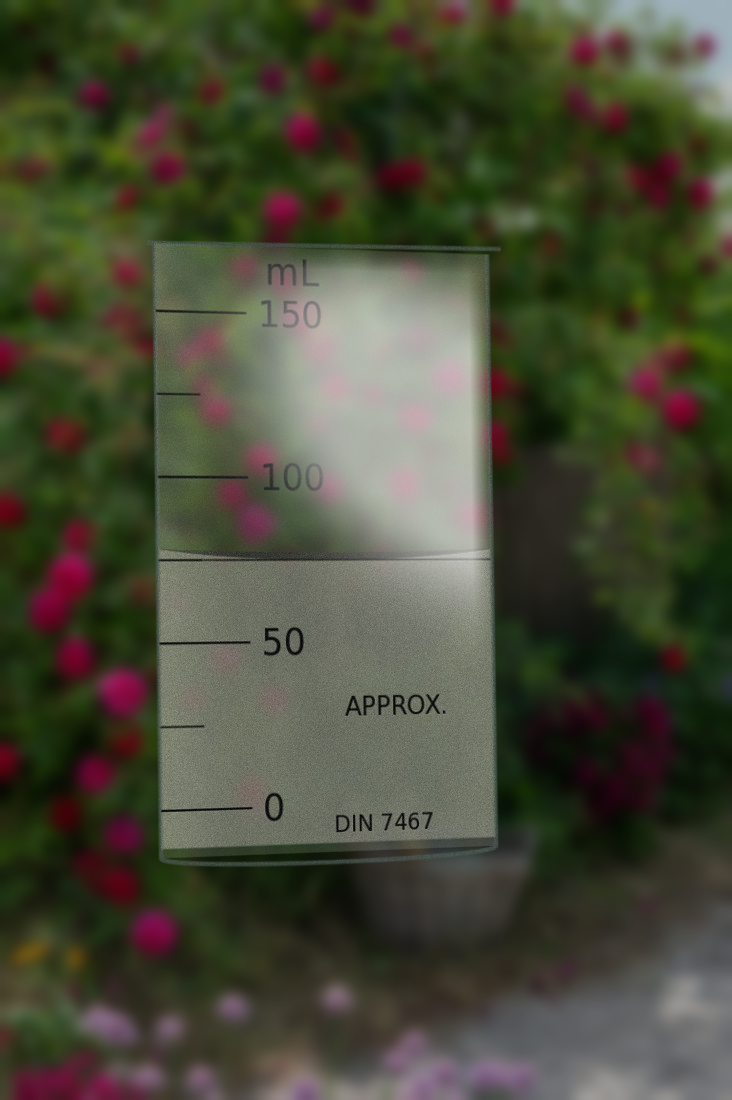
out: **75** mL
